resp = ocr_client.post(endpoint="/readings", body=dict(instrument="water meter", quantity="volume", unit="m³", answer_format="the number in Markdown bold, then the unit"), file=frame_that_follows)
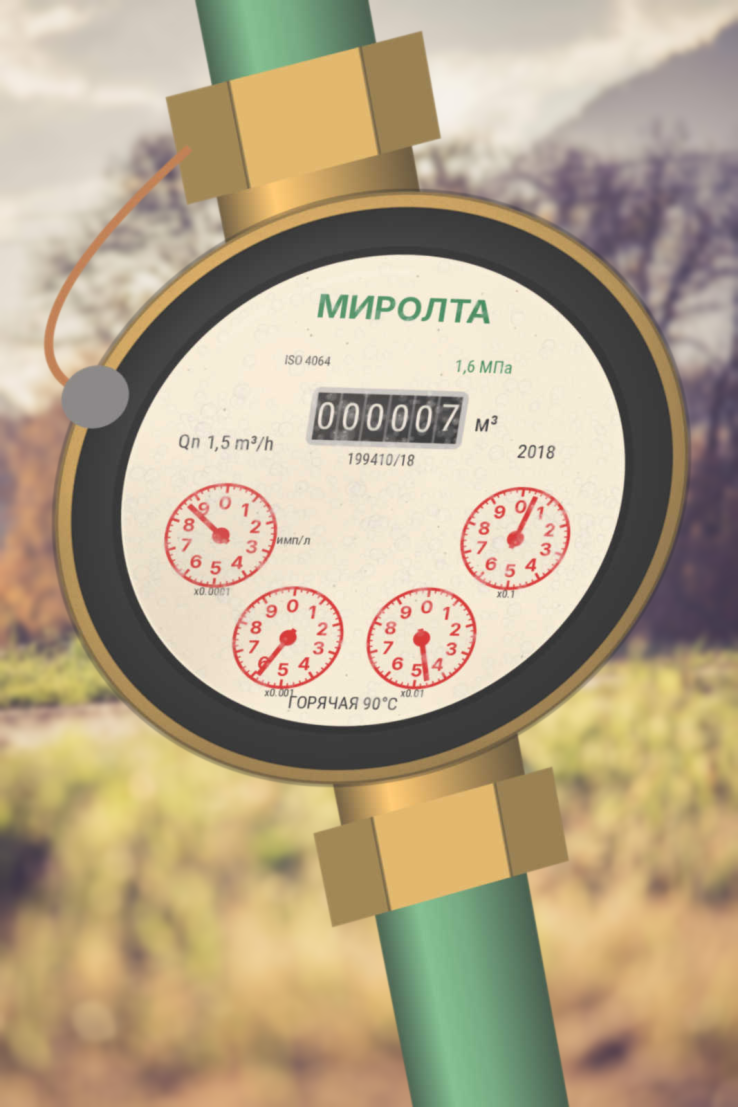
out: **7.0458** m³
